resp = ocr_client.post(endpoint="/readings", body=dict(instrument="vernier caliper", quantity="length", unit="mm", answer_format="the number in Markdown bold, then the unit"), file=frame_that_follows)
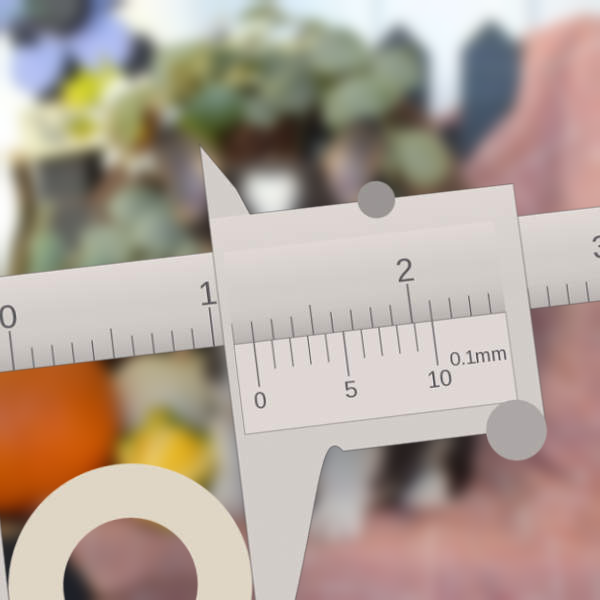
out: **12.0** mm
